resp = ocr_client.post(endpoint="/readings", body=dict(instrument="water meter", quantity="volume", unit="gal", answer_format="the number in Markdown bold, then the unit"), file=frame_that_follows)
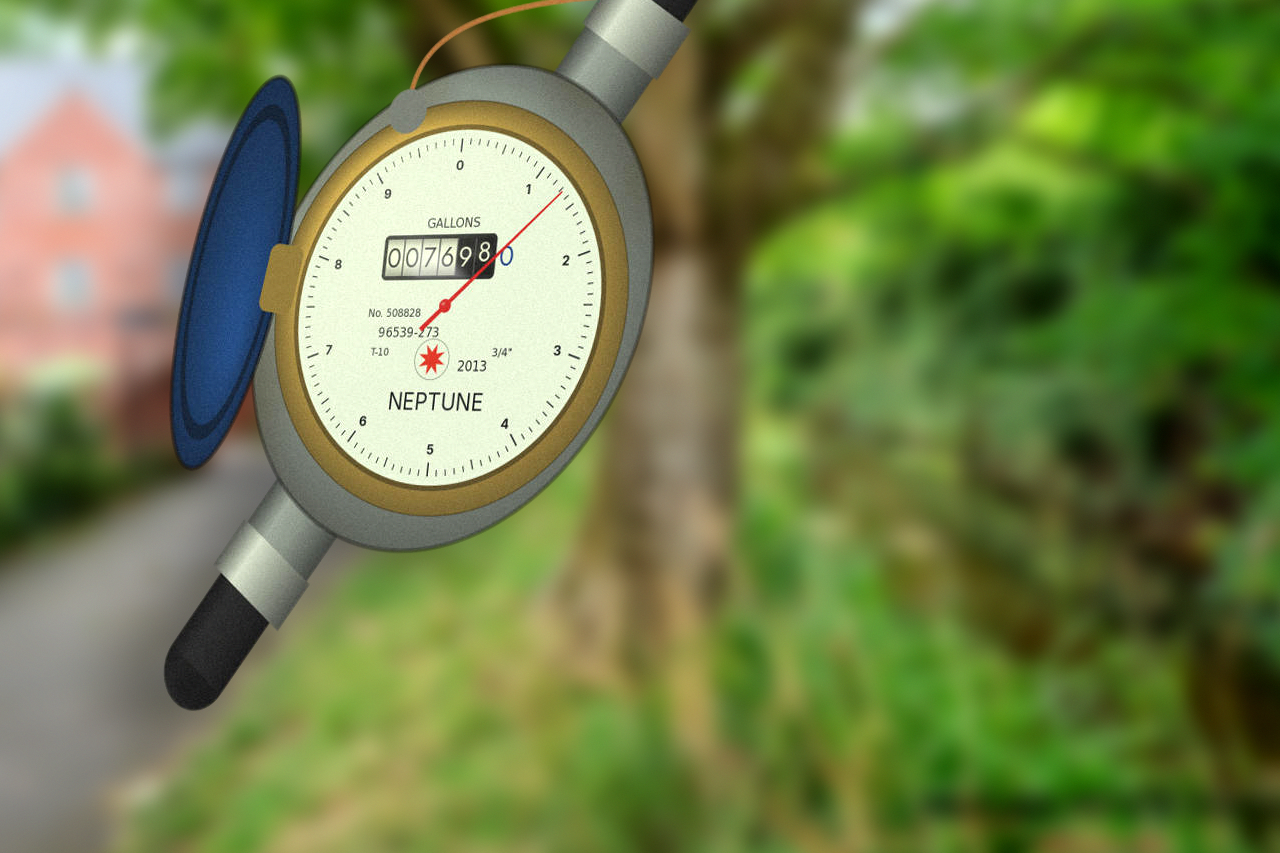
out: **76981.3** gal
